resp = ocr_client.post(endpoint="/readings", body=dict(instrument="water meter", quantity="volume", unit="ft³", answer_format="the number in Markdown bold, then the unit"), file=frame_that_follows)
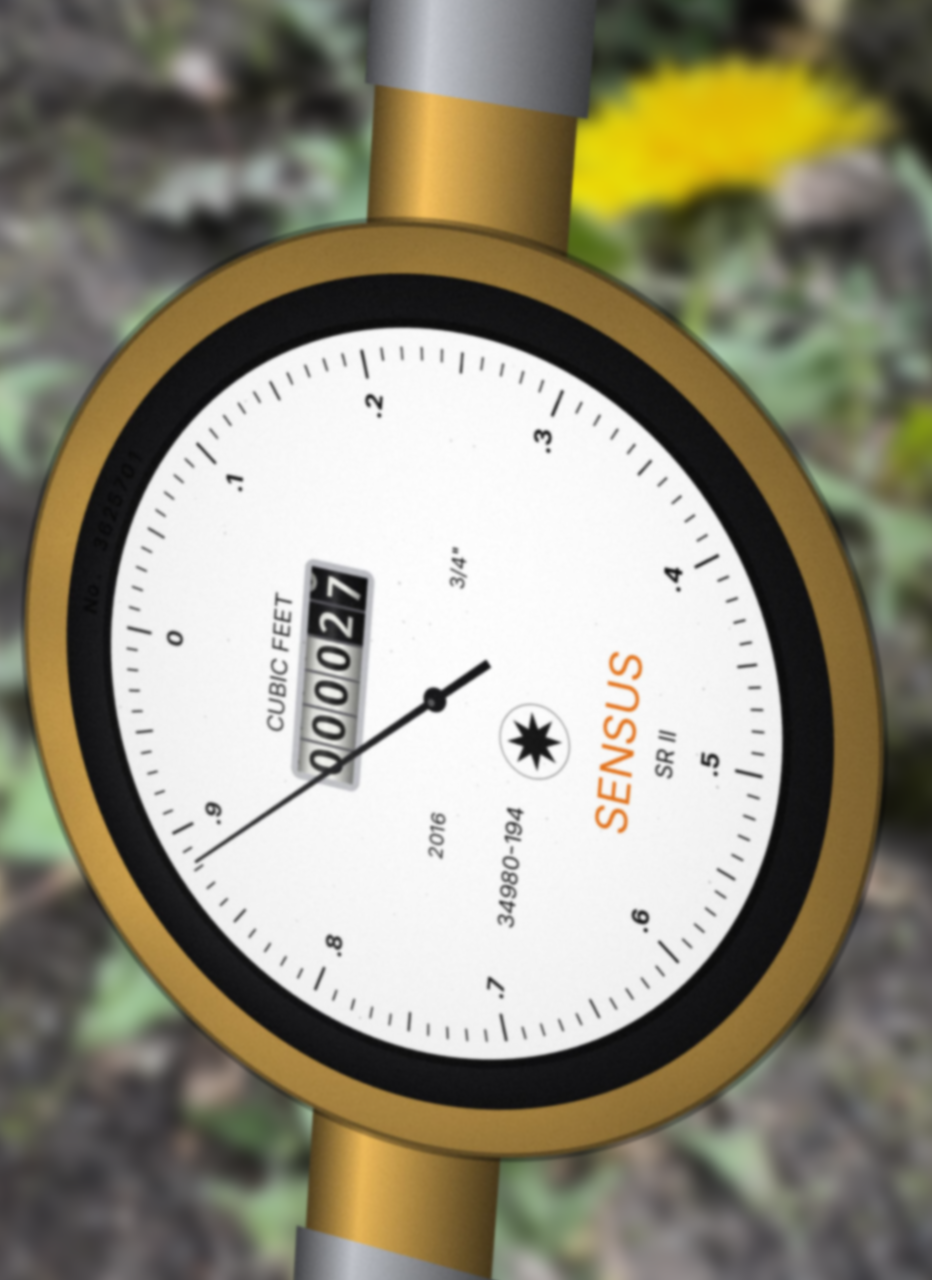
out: **26.88** ft³
